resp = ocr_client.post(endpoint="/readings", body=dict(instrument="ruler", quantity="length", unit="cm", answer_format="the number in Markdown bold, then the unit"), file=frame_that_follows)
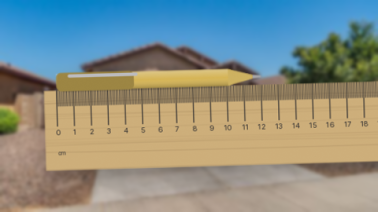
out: **12** cm
